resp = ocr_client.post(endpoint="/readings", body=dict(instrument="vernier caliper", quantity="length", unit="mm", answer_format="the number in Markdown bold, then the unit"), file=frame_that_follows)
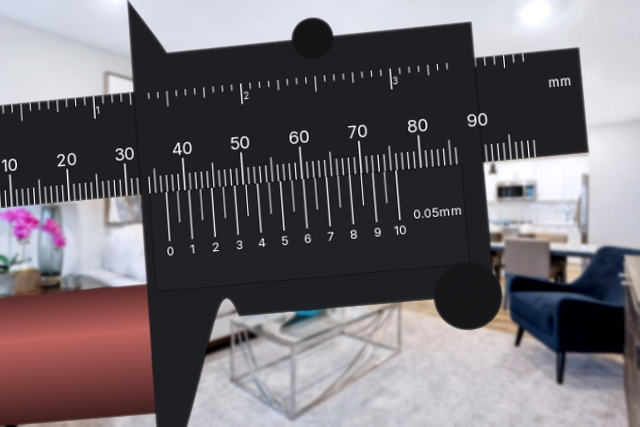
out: **36.8** mm
